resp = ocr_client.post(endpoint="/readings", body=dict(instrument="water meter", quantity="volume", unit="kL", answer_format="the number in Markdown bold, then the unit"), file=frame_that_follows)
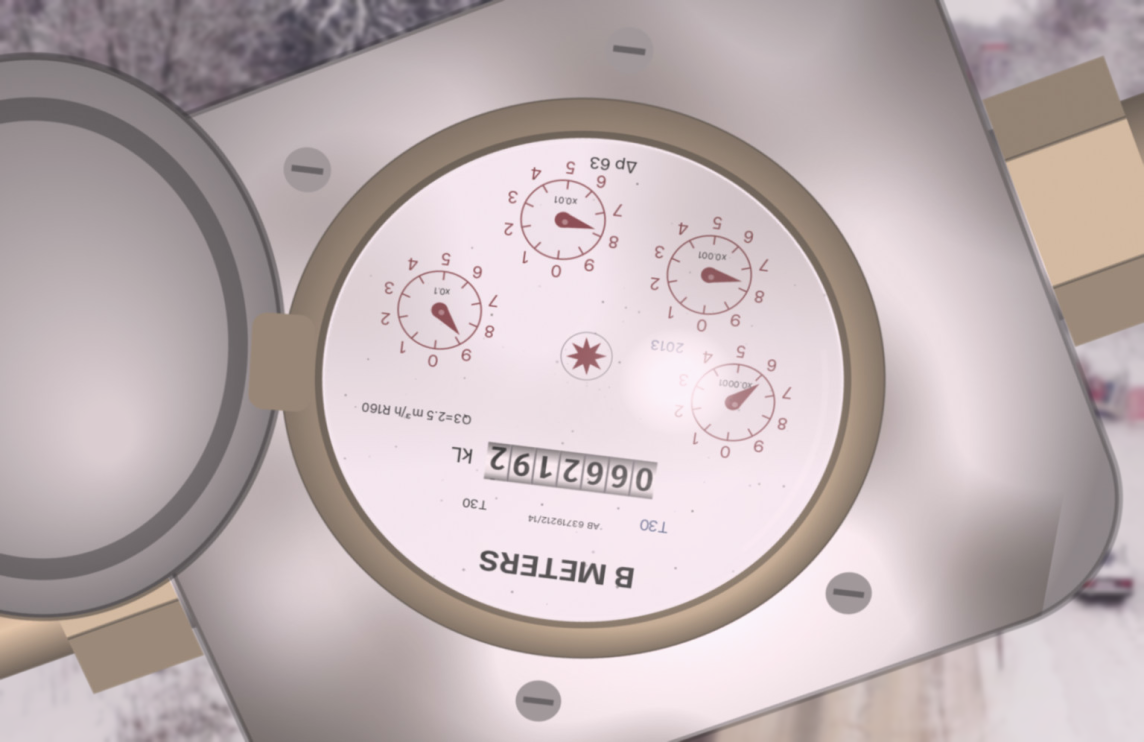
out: **662191.8776** kL
